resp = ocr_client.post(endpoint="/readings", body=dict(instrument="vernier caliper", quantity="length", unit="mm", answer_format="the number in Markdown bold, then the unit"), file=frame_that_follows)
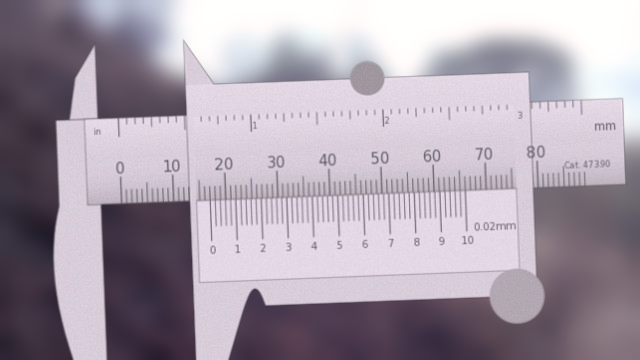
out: **17.0** mm
